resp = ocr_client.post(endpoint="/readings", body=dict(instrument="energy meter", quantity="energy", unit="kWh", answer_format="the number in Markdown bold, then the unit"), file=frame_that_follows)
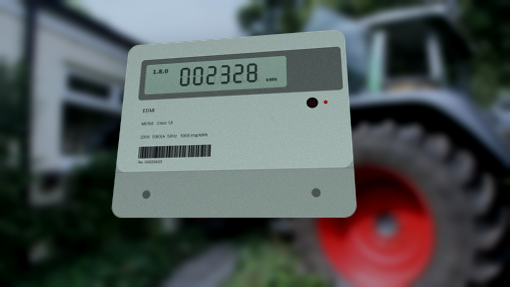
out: **2328** kWh
